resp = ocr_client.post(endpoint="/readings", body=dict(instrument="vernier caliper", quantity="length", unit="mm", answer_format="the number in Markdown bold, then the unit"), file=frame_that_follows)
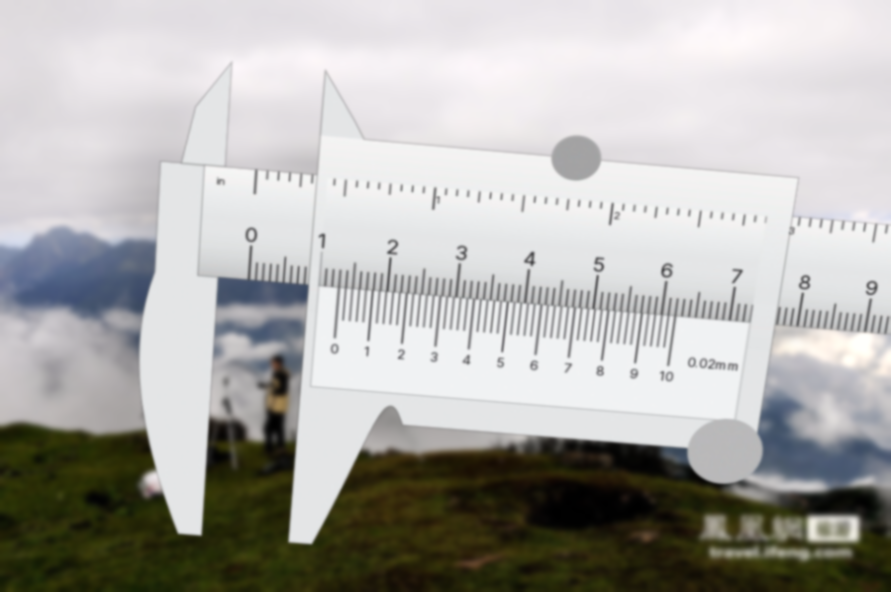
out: **13.0** mm
